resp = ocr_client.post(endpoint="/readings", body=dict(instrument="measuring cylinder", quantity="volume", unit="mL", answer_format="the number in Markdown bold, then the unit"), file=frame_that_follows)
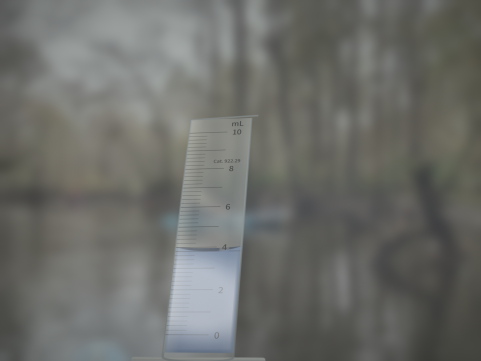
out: **3.8** mL
